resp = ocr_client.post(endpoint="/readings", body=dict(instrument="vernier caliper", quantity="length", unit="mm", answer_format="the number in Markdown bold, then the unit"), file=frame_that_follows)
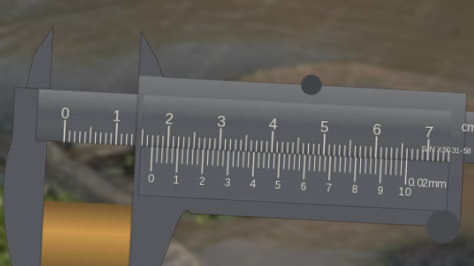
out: **17.0** mm
